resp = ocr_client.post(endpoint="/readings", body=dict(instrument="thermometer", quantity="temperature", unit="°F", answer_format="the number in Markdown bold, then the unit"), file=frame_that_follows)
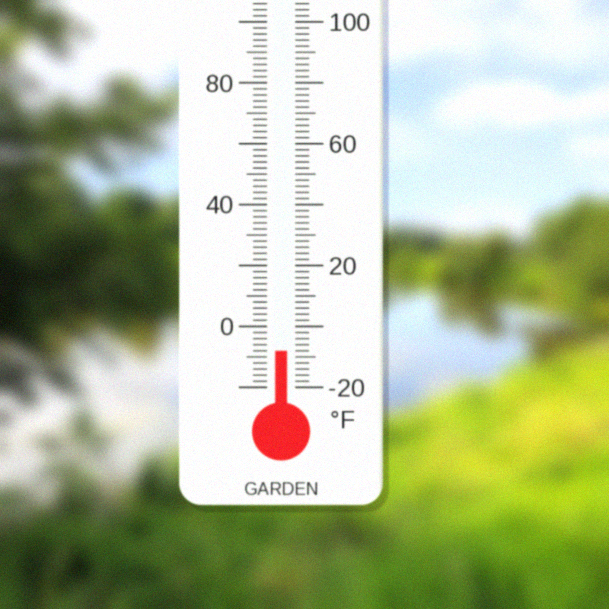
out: **-8** °F
